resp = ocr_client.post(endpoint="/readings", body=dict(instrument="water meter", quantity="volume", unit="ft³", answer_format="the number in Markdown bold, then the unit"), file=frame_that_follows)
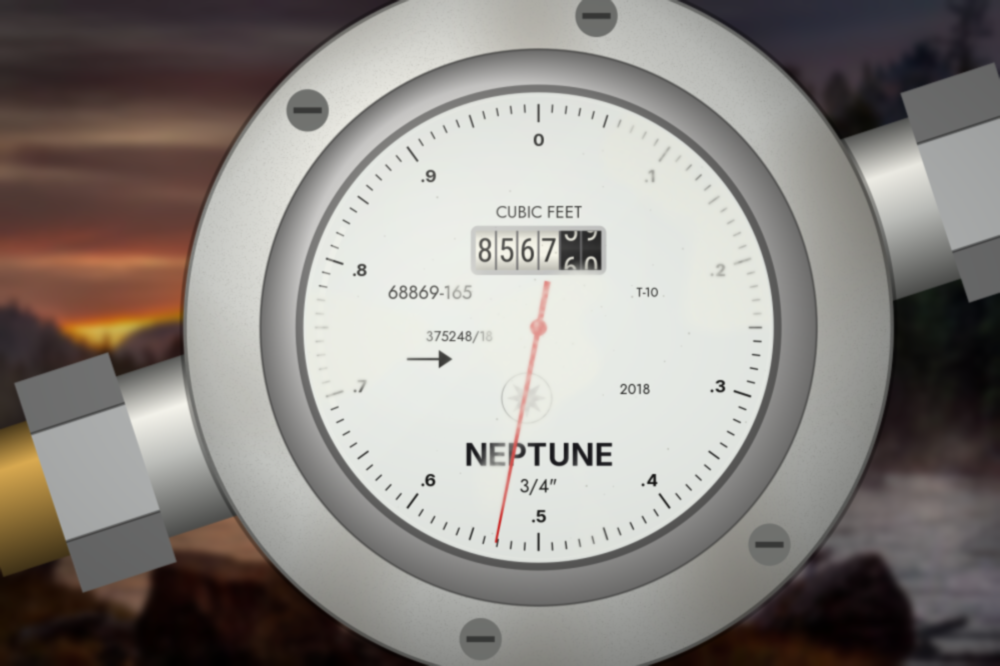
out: **856759.53** ft³
